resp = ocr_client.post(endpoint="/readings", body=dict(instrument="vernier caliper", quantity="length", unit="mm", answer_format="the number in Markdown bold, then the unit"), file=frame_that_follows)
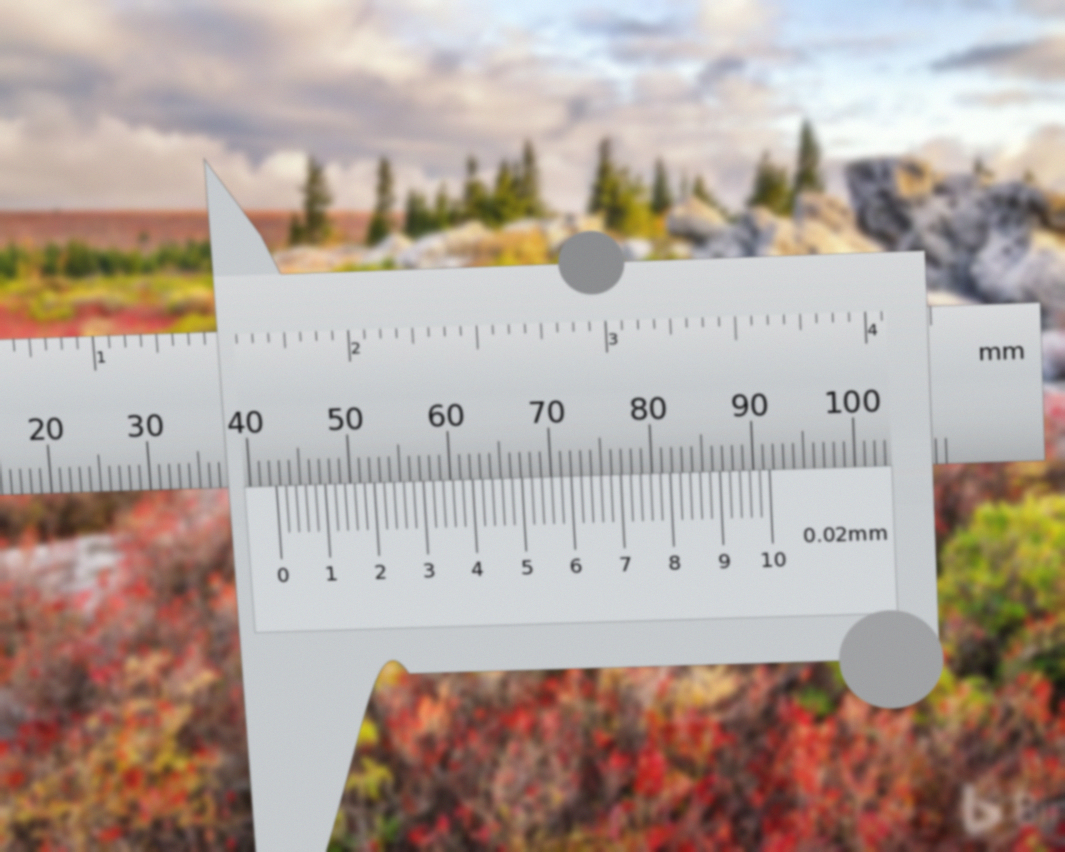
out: **42.6** mm
